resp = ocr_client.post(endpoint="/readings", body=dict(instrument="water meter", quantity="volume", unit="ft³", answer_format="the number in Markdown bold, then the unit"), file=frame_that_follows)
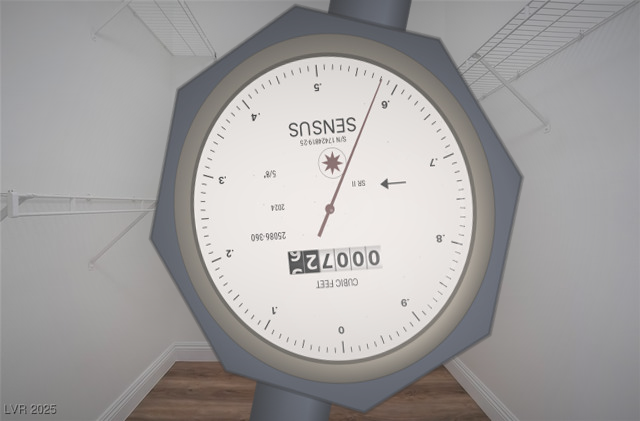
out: **725.58** ft³
